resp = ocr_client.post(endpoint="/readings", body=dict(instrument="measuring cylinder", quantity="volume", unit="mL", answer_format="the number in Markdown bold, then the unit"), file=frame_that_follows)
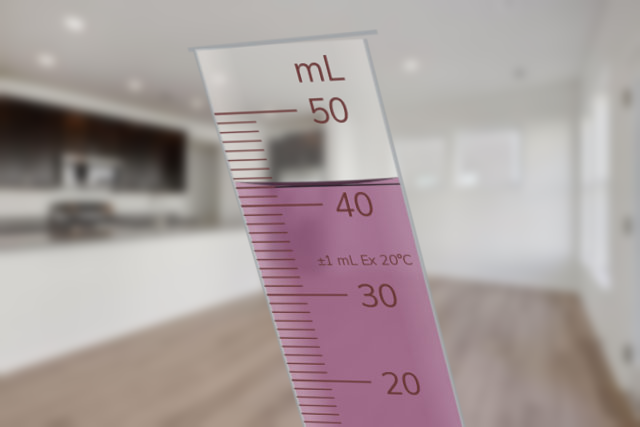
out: **42** mL
